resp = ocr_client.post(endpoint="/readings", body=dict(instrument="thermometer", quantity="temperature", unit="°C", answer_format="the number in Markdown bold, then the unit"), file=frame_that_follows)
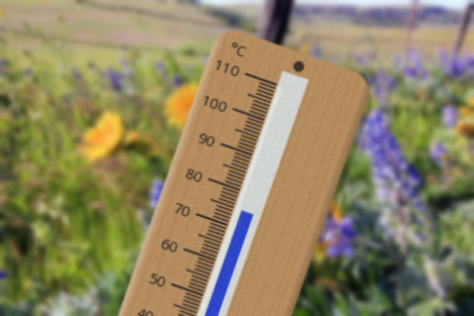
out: **75** °C
